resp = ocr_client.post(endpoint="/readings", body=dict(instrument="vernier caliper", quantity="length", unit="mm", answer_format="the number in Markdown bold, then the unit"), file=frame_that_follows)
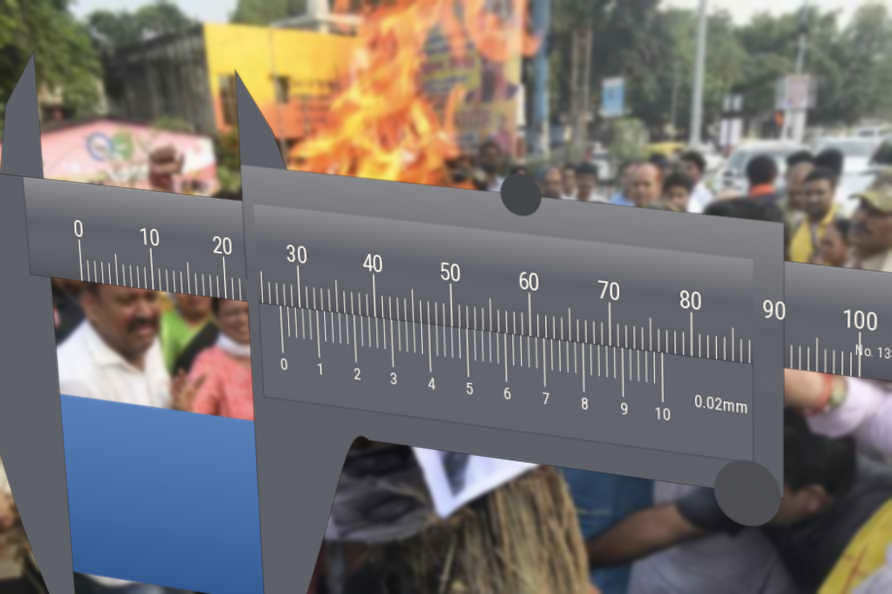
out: **27.4** mm
